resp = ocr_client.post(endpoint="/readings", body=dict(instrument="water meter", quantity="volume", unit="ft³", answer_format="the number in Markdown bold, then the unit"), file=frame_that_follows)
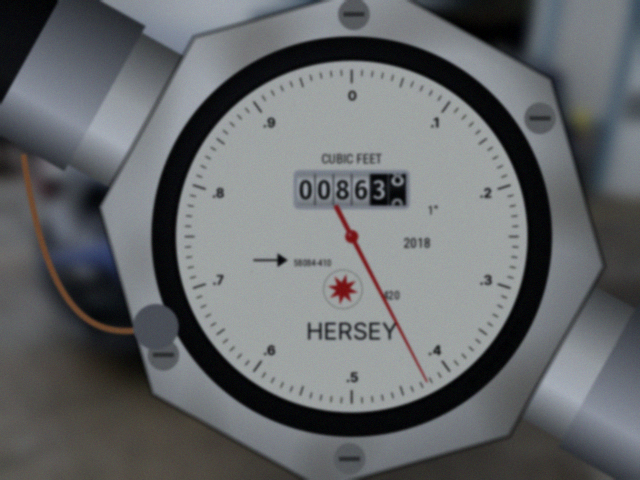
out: **8638.42** ft³
